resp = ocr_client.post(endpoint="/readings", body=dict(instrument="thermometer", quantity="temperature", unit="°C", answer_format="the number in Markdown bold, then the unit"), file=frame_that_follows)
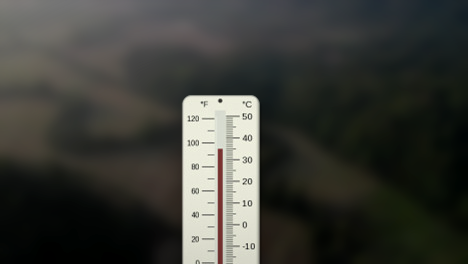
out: **35** °C
